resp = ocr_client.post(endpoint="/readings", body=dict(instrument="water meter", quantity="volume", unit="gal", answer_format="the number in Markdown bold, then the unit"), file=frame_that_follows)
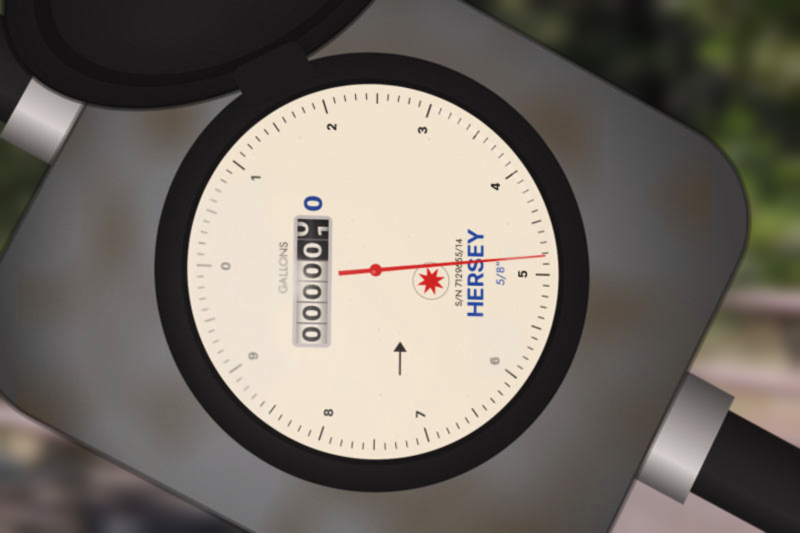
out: **4.8** gal
